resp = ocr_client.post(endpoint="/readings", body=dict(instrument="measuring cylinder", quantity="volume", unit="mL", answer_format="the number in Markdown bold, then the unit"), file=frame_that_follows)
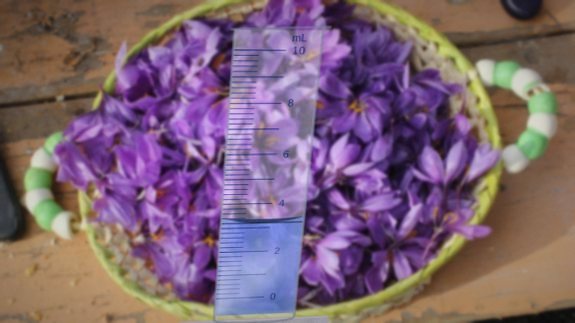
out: **3.2** mL
